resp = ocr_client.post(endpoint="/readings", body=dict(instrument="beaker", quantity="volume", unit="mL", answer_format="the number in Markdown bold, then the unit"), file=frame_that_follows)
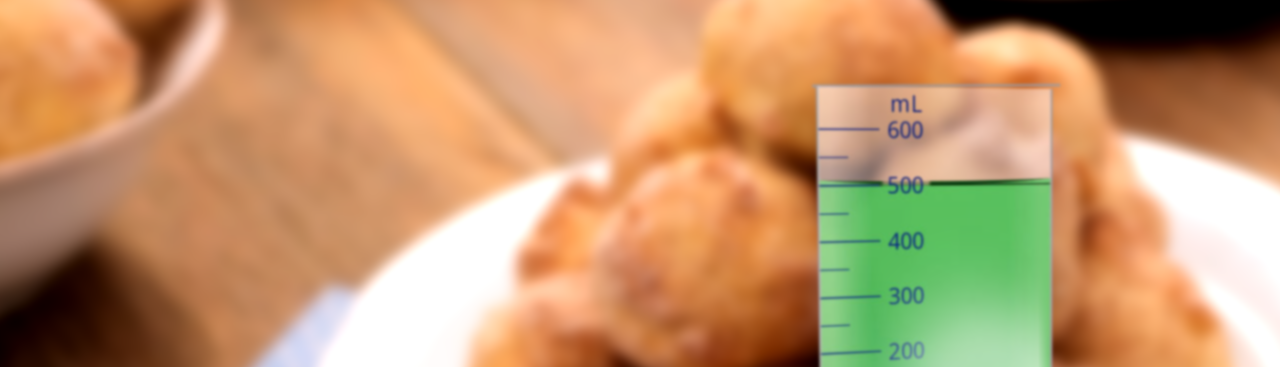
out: **500** mL
